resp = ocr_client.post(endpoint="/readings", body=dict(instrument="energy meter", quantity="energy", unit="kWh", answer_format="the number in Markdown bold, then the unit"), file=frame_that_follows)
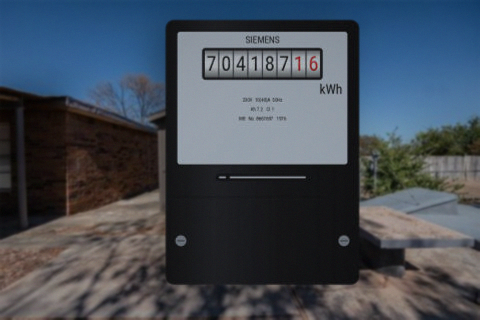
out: **704187.16** kWh
